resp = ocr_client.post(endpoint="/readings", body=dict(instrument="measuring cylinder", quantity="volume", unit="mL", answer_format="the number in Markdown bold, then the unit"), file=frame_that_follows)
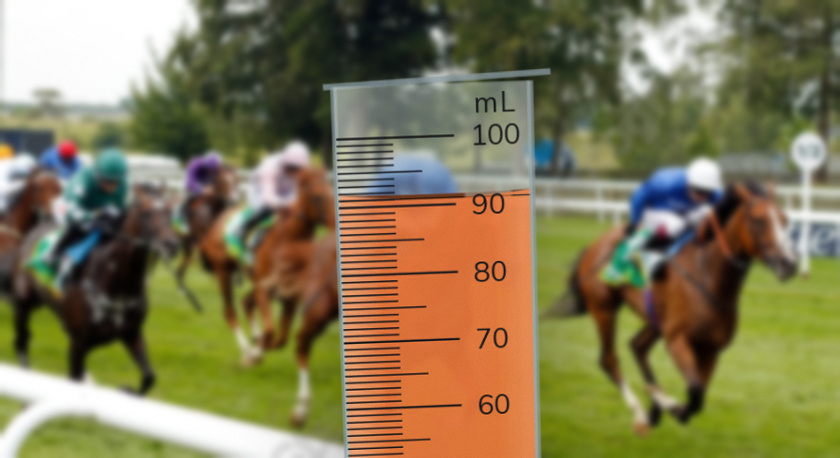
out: **91** mL
